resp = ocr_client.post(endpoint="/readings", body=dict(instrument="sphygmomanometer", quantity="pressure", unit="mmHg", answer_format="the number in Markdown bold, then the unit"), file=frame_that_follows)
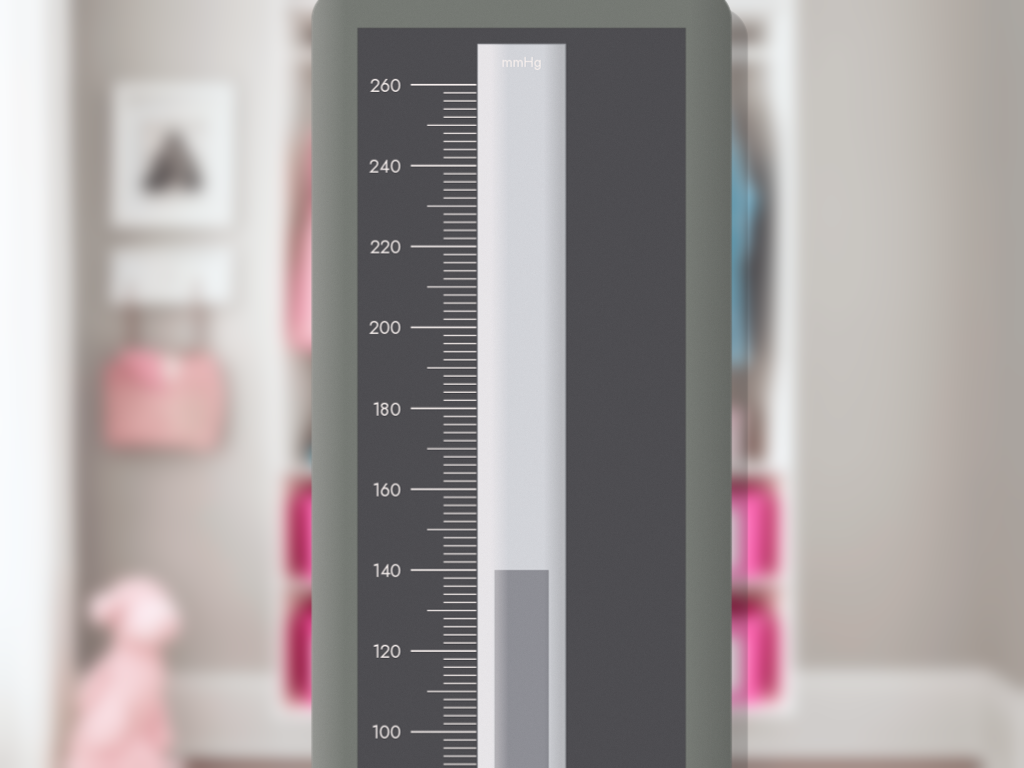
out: **140** mmHg
